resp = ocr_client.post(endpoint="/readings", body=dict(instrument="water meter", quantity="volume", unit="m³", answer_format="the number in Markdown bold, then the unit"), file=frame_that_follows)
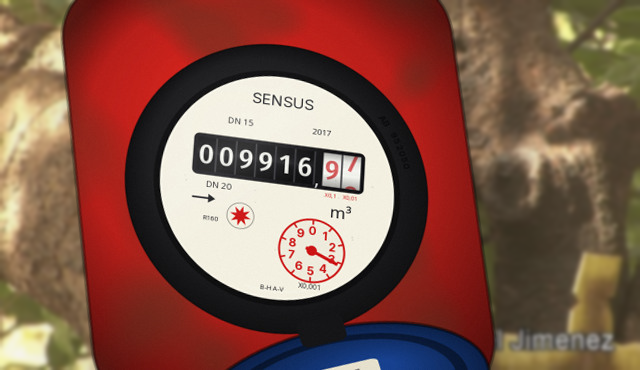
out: **9916.973** m³
